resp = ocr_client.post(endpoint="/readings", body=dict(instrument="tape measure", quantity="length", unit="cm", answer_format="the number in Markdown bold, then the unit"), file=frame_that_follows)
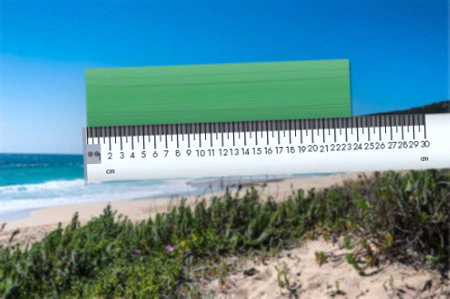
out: **23.5** cm
